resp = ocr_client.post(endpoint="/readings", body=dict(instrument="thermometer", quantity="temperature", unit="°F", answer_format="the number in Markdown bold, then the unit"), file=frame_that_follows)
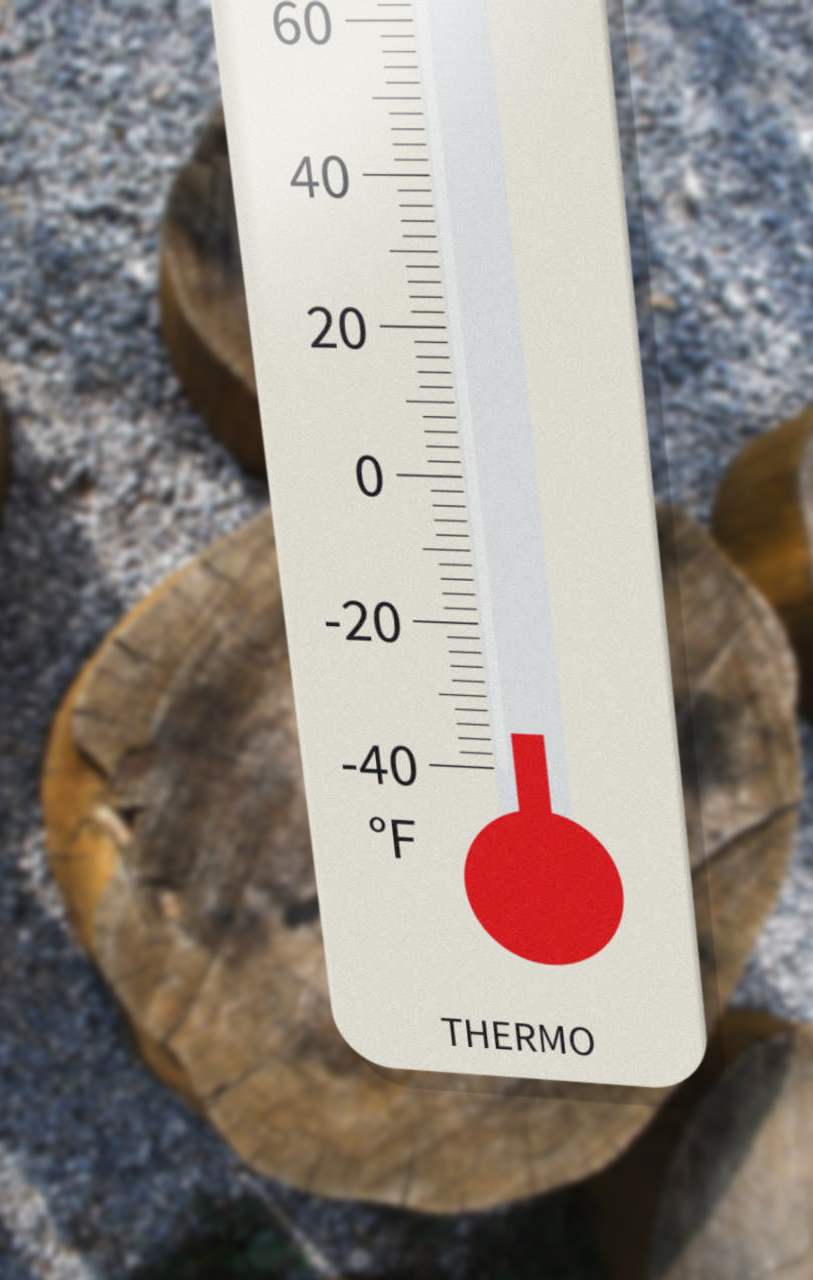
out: **-35** °F
